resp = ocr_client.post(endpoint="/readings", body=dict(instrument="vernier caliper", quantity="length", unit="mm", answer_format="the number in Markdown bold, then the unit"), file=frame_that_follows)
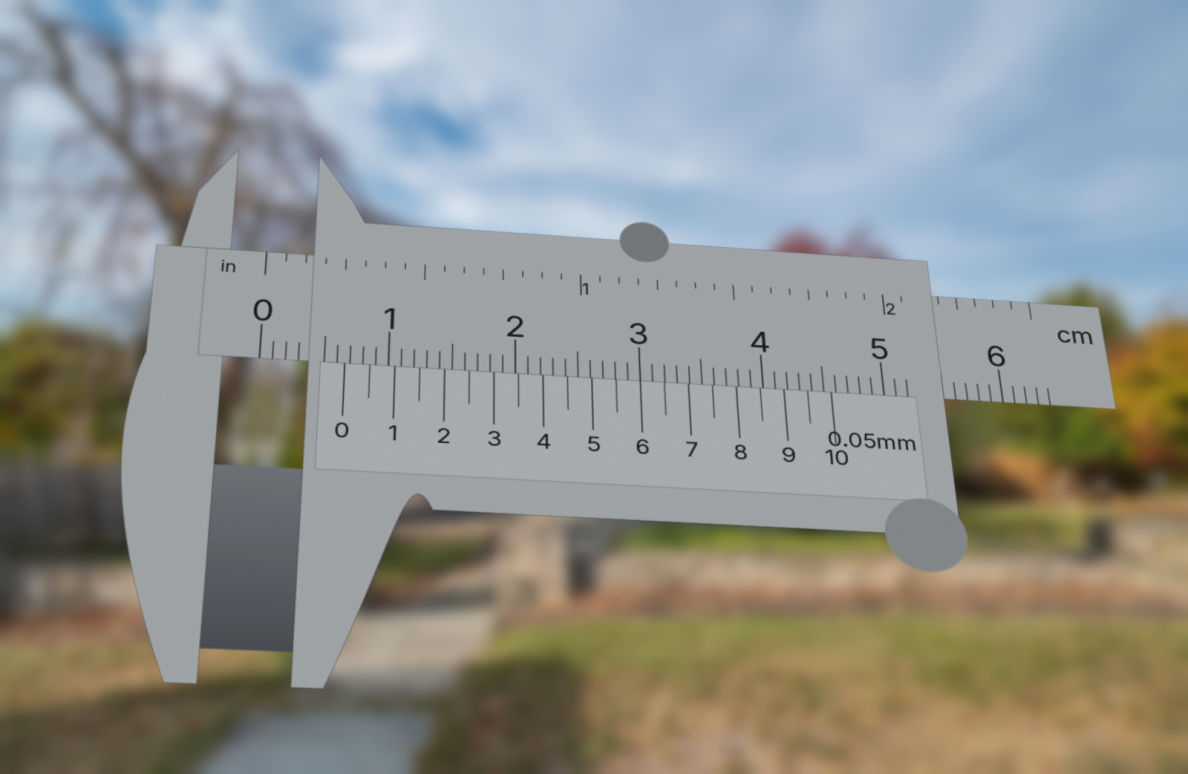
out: **6.6** mm
